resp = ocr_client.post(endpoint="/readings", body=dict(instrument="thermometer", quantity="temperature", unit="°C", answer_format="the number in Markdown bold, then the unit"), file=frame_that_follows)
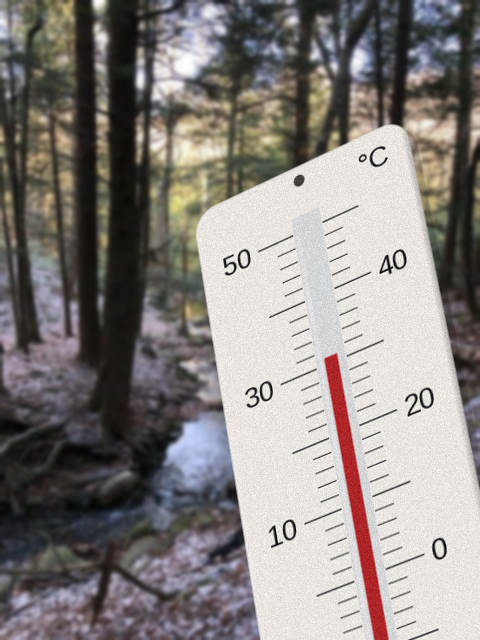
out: **31** °C
